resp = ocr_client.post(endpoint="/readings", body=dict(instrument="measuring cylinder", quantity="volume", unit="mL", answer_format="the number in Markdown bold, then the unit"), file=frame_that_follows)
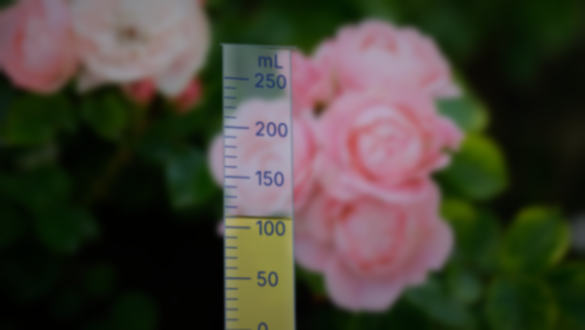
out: **110** mL
